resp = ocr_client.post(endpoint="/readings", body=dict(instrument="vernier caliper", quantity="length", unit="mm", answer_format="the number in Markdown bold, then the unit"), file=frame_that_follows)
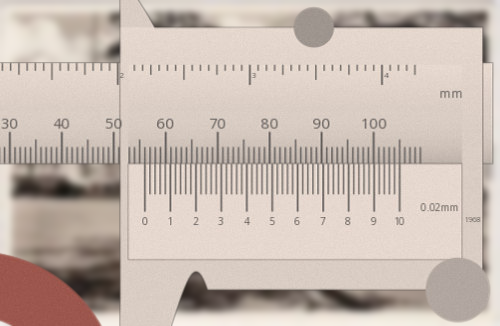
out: **56.0** mm
